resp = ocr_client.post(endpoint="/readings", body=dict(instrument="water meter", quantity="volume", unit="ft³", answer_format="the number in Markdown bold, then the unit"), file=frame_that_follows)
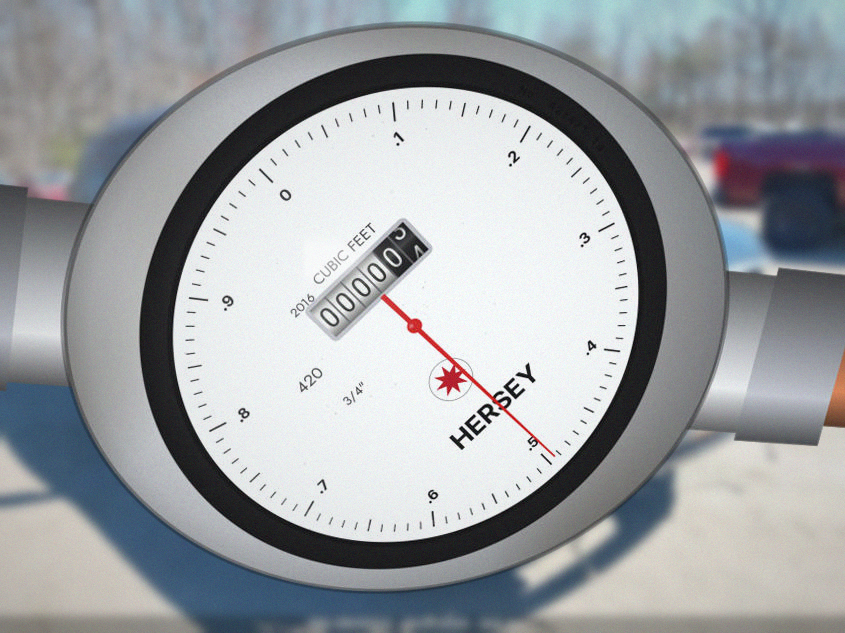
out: **3.49** ft³
